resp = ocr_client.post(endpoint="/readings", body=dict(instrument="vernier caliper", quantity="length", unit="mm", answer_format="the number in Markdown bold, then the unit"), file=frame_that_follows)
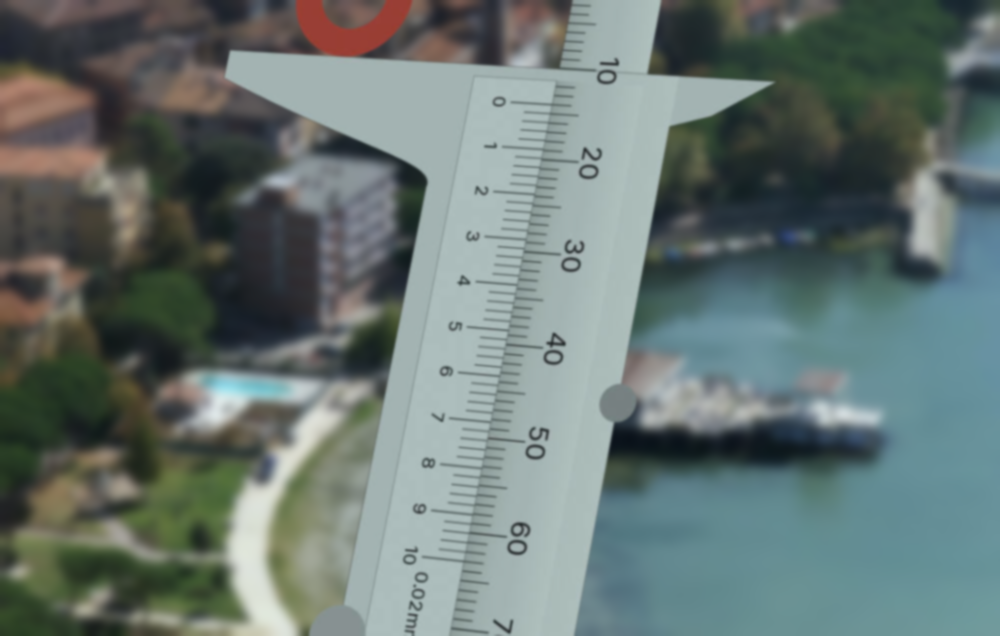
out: **14.0** mm
